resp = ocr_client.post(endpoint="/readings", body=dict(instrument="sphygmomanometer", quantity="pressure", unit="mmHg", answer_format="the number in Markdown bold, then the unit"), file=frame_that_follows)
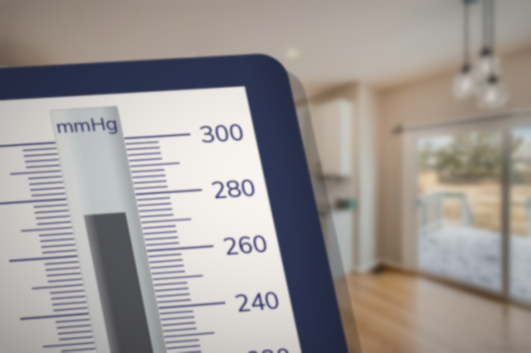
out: **274** mmHg
